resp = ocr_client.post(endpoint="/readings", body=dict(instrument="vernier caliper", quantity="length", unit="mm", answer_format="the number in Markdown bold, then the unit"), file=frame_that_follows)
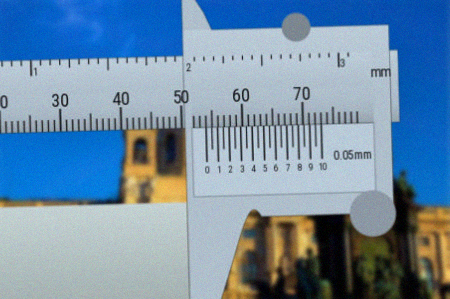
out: **54.0** mm
